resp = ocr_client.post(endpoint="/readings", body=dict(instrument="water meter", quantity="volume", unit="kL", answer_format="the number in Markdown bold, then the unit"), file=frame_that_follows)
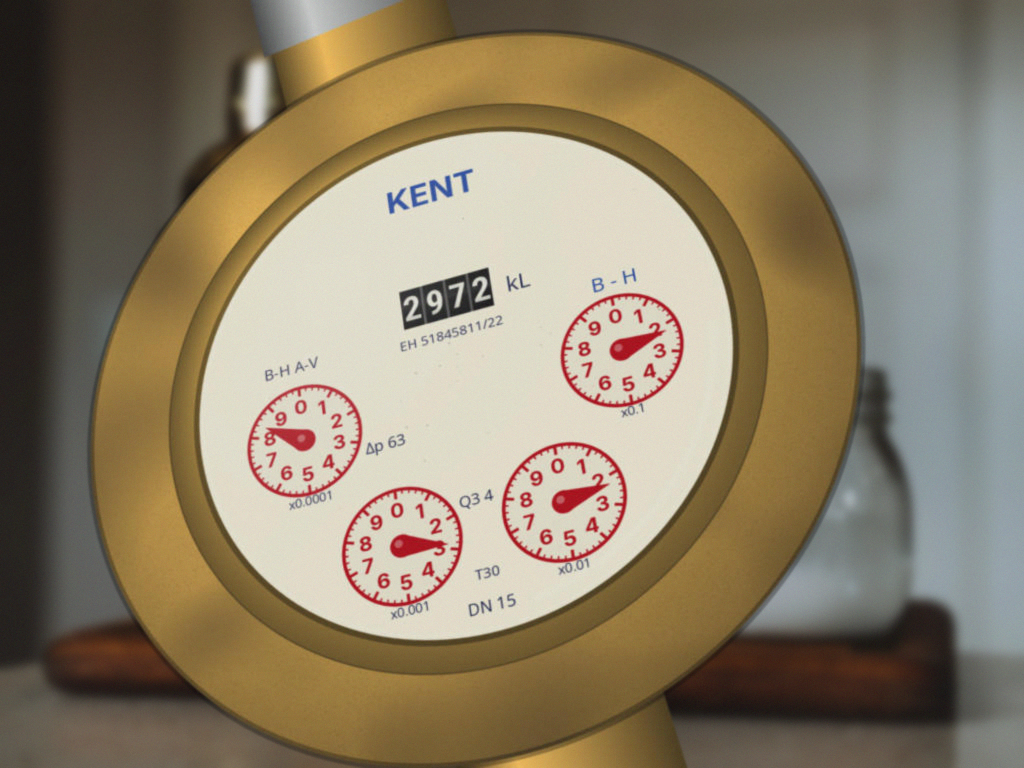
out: **2972.2228** kL
